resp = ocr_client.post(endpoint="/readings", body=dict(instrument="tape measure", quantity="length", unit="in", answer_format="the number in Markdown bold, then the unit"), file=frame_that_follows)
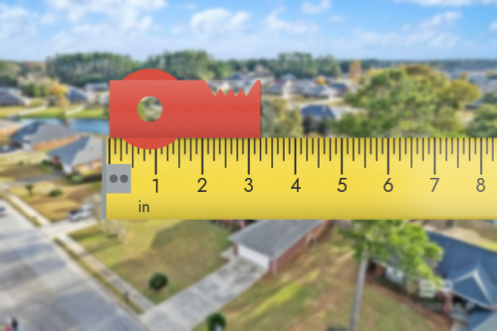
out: **3.25** in
